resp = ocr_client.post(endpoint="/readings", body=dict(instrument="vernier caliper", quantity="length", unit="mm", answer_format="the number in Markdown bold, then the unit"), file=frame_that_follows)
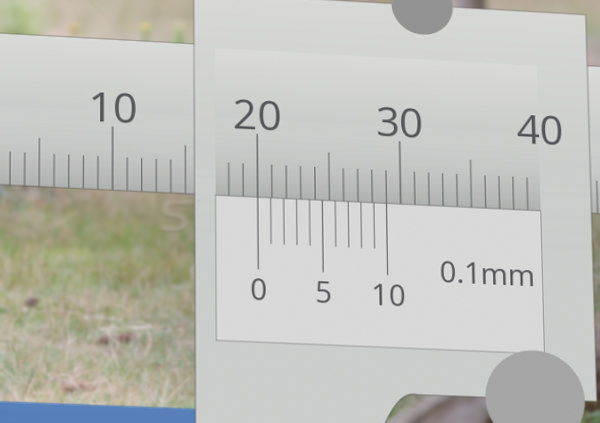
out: **20.0** mm
